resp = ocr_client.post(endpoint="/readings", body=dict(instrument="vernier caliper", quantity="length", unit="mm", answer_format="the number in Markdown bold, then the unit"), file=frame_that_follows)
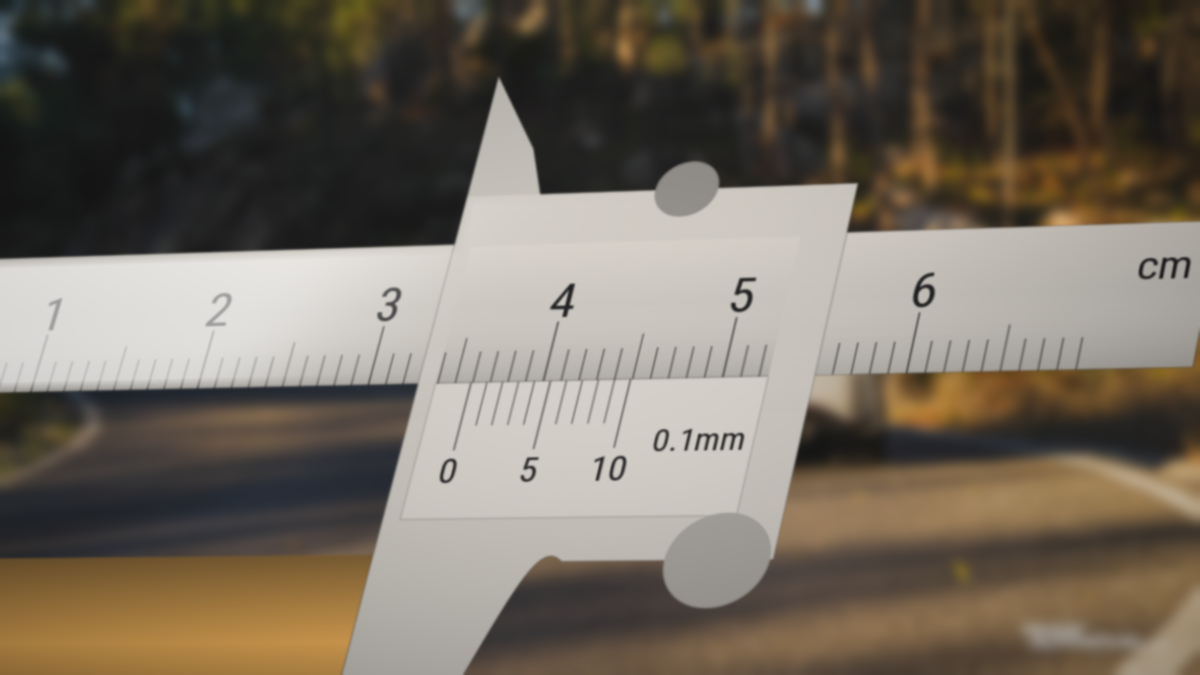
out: **35.9** mm
